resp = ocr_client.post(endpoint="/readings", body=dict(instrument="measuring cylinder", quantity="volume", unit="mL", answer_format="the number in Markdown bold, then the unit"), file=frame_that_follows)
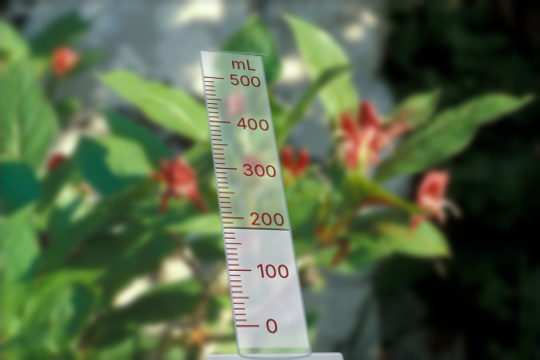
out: **180** mL
